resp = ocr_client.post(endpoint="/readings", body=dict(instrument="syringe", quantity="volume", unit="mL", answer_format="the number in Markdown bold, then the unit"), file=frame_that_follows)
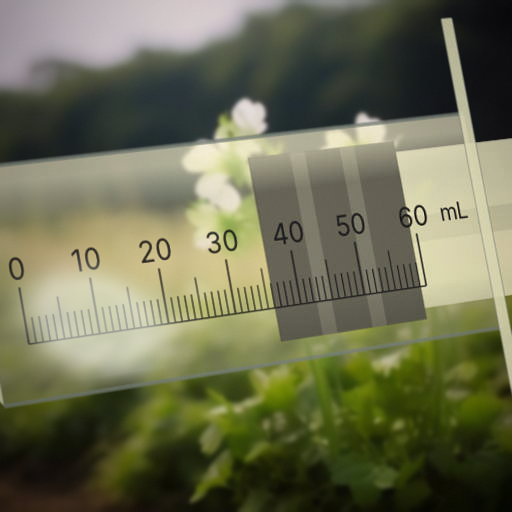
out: **36** mL
